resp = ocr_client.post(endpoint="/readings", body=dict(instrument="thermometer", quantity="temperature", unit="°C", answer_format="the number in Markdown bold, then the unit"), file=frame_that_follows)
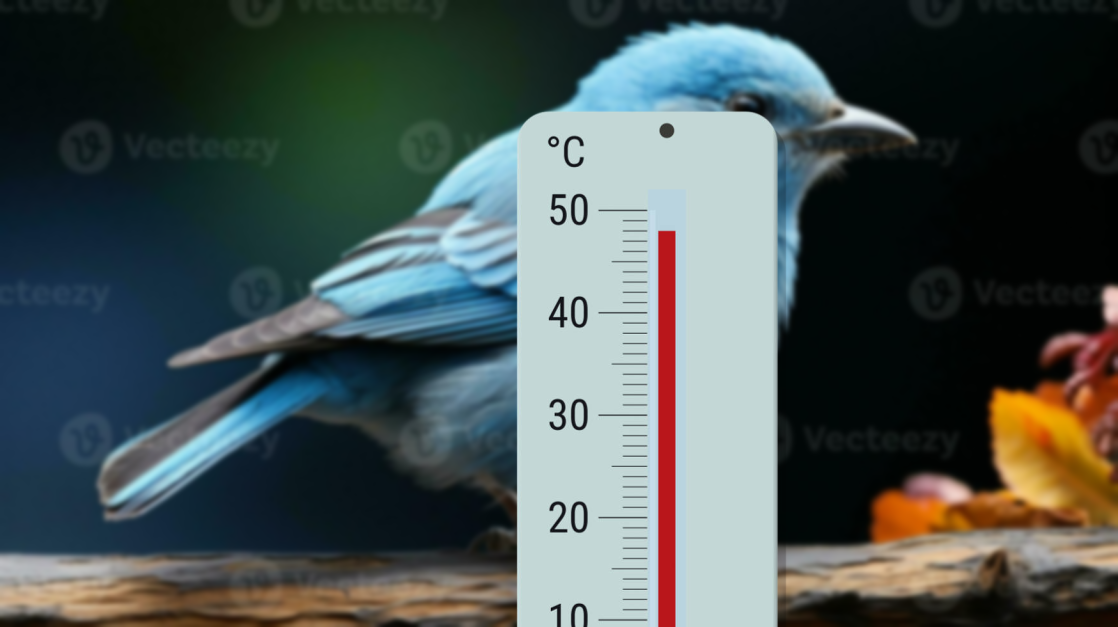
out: **48** °C
